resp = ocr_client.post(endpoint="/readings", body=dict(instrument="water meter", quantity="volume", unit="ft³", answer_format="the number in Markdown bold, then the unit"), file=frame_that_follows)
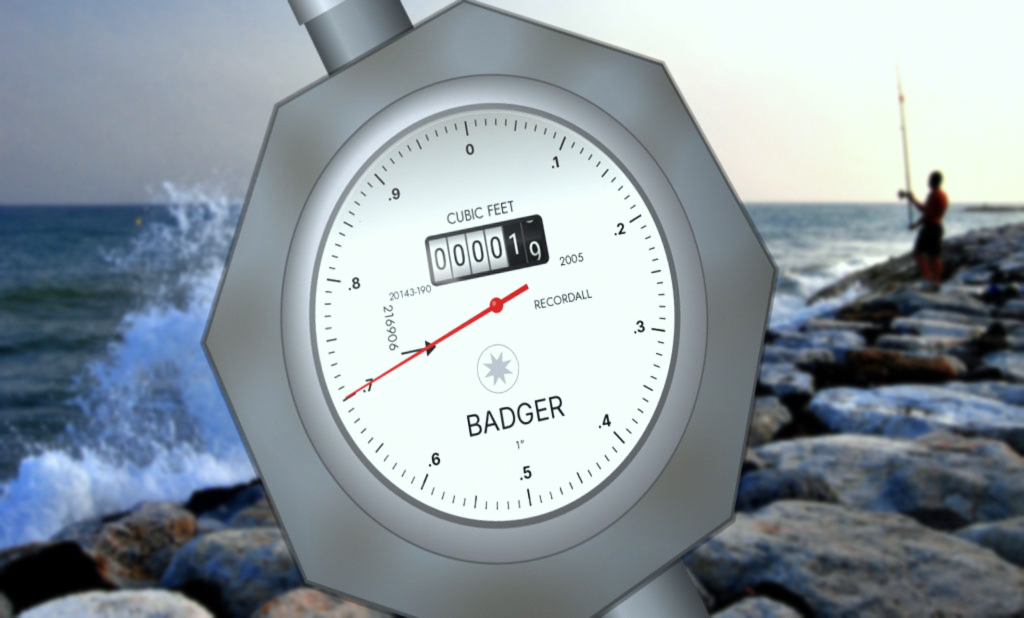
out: **18.70** ft³
